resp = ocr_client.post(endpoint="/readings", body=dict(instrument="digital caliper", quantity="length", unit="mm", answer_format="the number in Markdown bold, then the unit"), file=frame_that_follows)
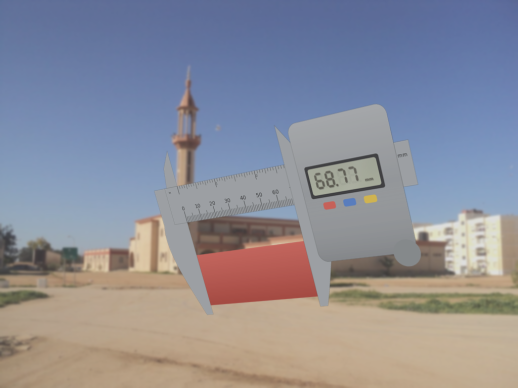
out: **68.77** mm
